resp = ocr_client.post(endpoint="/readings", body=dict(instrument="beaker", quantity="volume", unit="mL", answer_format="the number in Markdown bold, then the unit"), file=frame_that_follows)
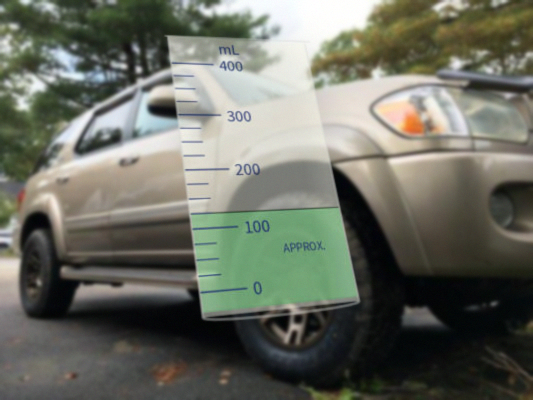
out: **125** mL
